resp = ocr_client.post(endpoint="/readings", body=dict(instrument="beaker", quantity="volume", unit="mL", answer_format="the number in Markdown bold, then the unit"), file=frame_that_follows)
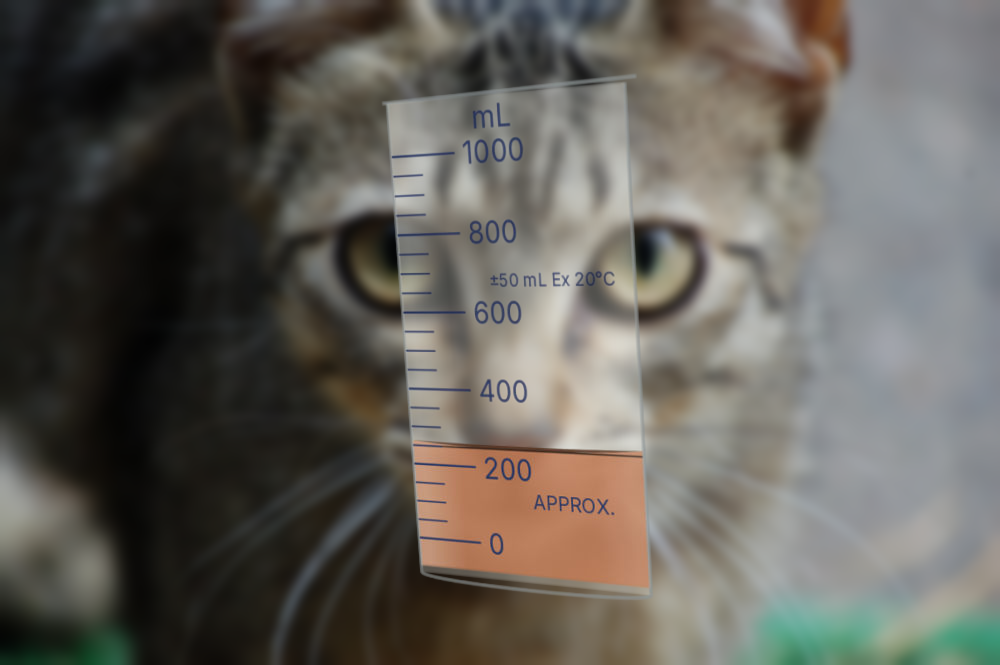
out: **250** mL
